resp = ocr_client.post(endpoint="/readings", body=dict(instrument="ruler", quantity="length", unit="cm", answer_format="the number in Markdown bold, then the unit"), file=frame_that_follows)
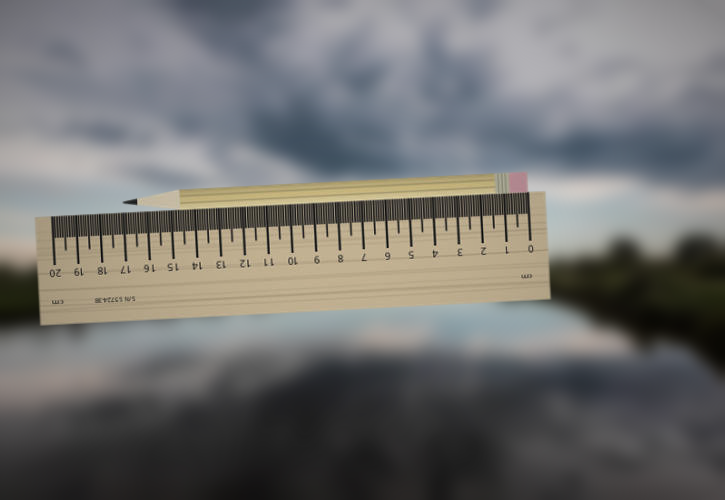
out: **17** cm
